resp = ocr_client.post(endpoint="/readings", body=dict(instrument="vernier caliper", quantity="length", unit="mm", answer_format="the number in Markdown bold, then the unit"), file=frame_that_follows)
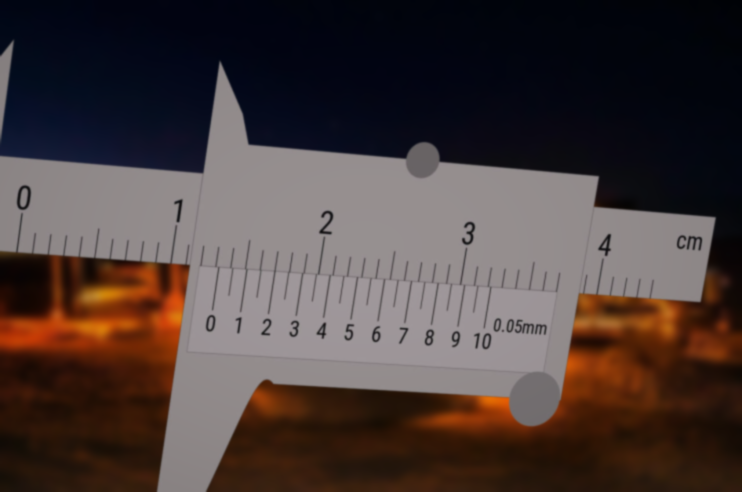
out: **13.2** mm
